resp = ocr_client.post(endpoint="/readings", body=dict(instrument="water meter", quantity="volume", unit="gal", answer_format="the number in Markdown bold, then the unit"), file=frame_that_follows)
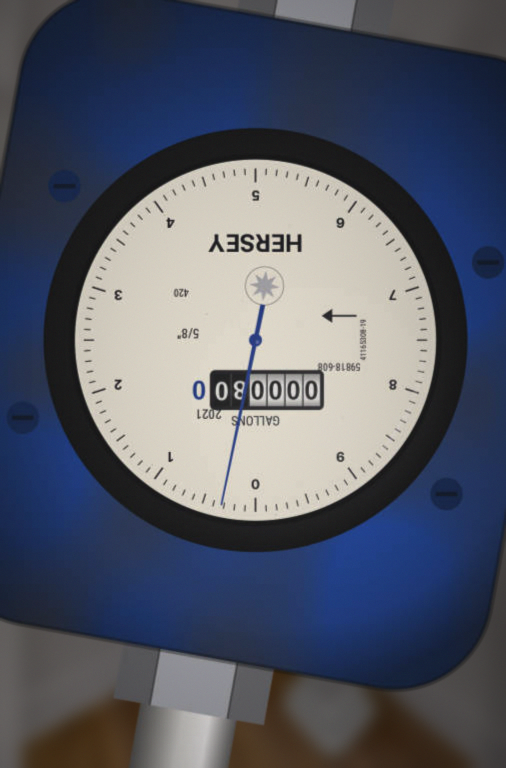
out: **800.3** gal
